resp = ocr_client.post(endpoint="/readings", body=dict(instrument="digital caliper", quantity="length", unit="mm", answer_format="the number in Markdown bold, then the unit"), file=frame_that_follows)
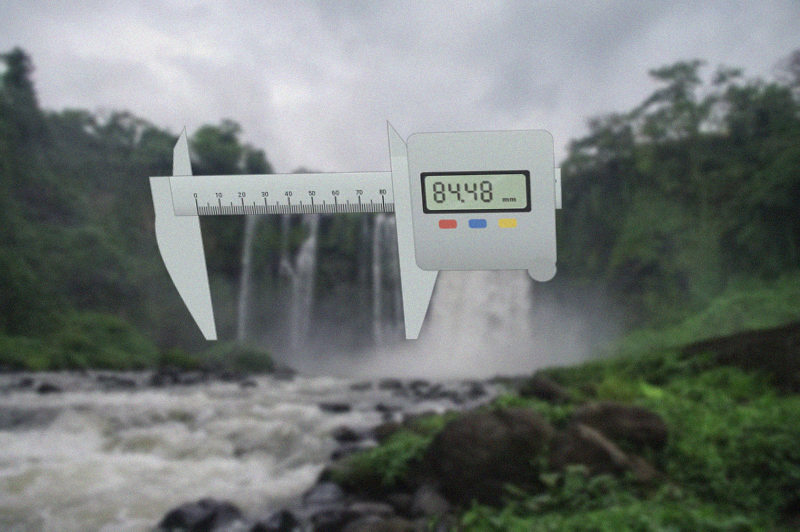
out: **84.48** mm
